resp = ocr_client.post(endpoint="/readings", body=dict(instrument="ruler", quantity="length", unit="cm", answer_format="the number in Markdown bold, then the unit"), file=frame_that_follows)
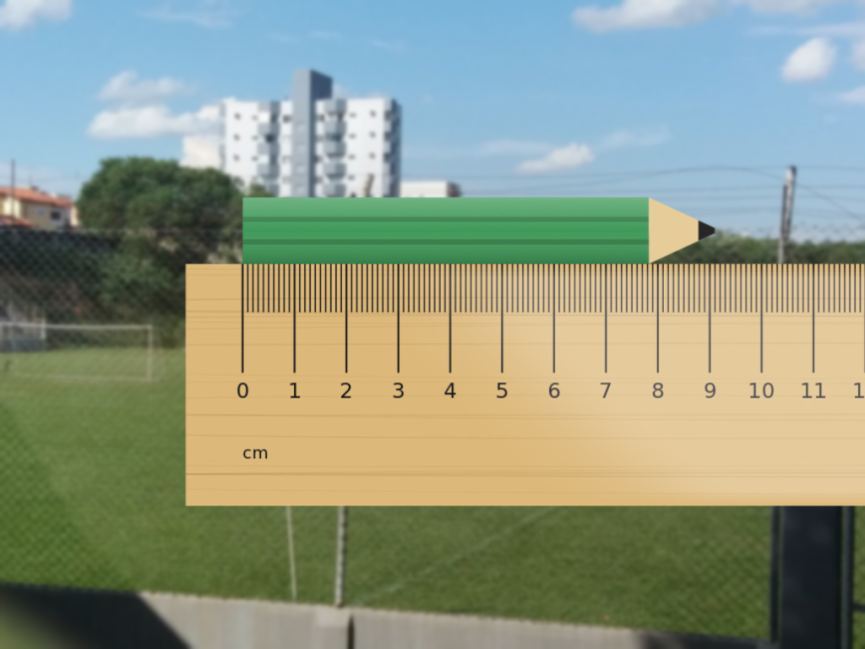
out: **9.1** cm
